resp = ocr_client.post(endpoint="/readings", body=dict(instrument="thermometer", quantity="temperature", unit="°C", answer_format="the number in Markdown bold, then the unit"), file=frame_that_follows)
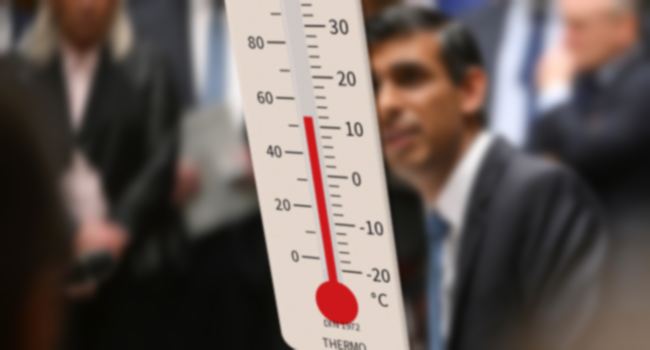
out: **12** °C
